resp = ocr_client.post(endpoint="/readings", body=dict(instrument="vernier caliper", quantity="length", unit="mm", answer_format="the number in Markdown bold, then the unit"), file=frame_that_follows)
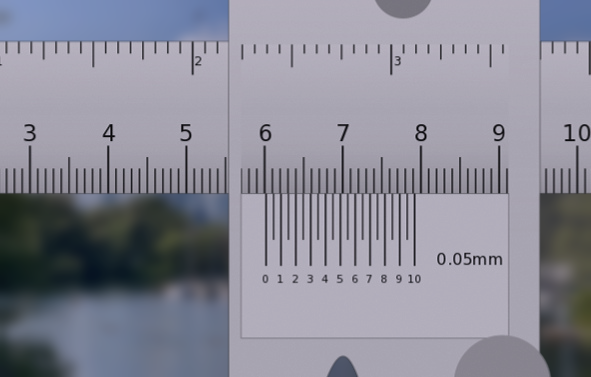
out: **60.2** mm
